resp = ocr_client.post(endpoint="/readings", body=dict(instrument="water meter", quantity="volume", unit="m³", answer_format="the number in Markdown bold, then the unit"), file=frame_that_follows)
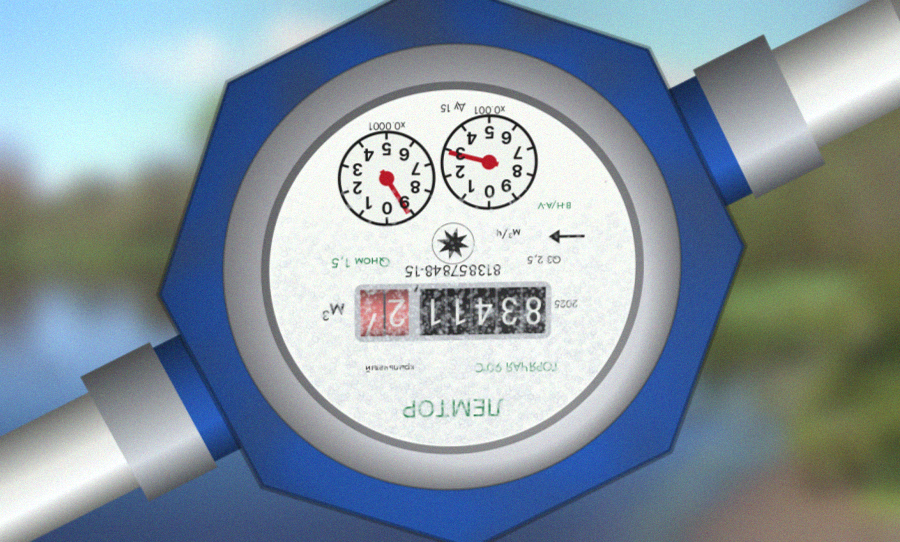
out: **83411.2729** m³
